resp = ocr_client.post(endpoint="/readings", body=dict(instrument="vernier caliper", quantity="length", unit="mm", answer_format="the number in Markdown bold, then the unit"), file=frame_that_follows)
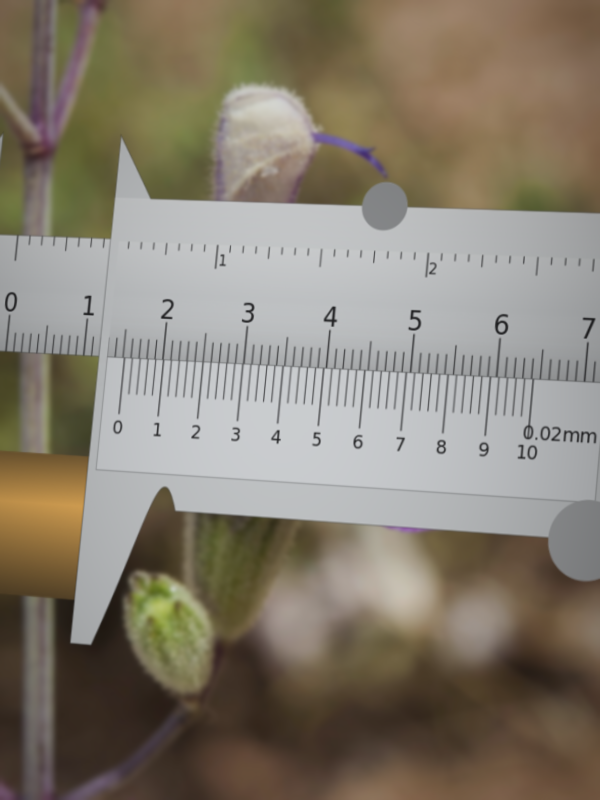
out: **15.2** mm
